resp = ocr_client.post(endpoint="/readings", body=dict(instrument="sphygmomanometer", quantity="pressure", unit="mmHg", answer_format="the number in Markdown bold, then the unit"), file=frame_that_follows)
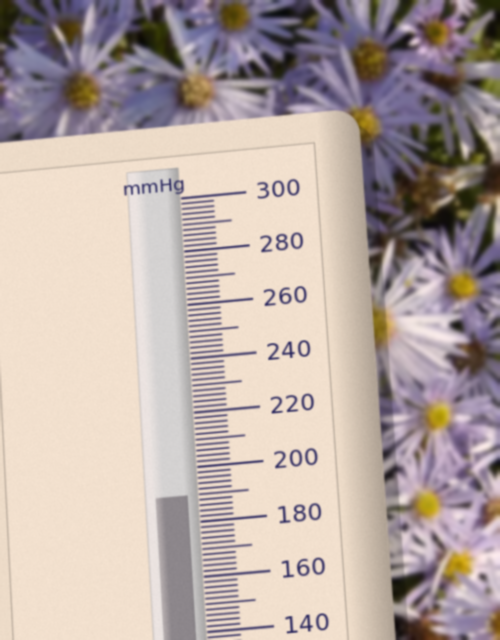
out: **190** mmHg
